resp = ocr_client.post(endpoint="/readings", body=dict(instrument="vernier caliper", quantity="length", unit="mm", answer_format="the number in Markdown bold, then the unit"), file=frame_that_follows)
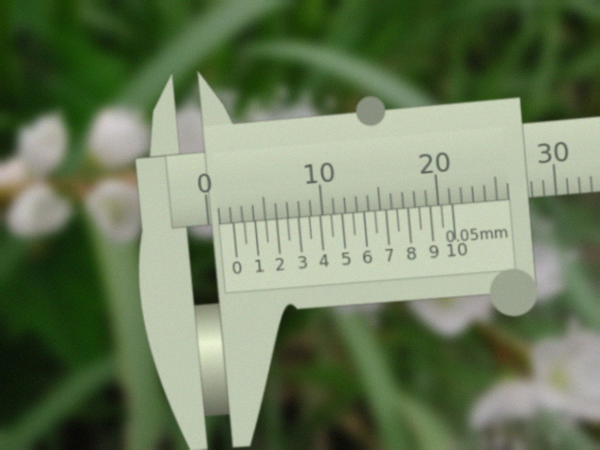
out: **2.2** mm
